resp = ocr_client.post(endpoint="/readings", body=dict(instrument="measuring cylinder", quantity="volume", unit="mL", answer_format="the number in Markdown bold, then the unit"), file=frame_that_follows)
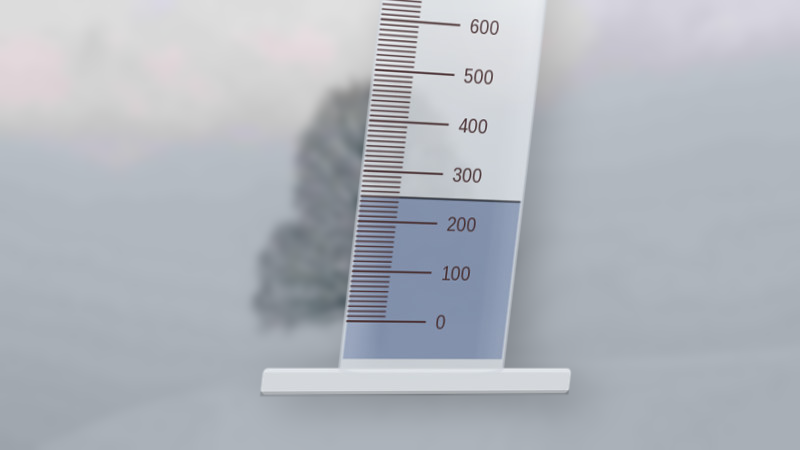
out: **250** mL
